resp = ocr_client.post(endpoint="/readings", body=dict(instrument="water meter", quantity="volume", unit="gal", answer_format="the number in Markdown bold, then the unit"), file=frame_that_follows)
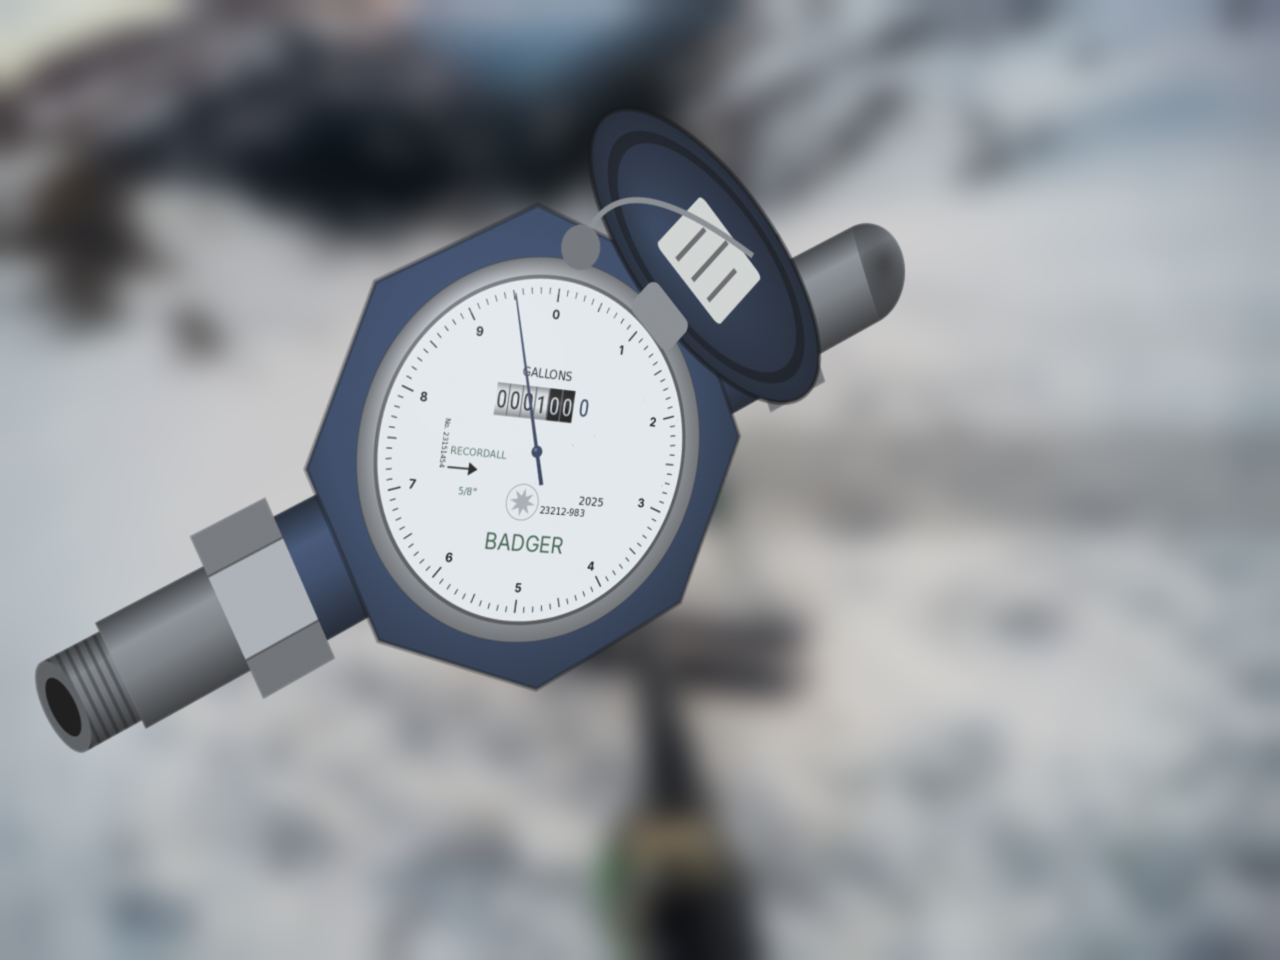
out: **999.5** gal
